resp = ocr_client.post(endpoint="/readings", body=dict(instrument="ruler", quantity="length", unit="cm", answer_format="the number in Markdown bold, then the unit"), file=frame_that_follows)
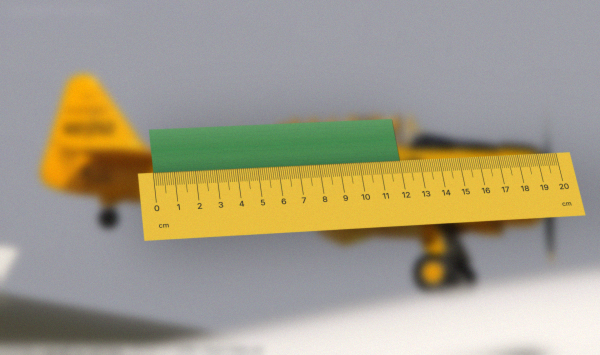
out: **12** cm
